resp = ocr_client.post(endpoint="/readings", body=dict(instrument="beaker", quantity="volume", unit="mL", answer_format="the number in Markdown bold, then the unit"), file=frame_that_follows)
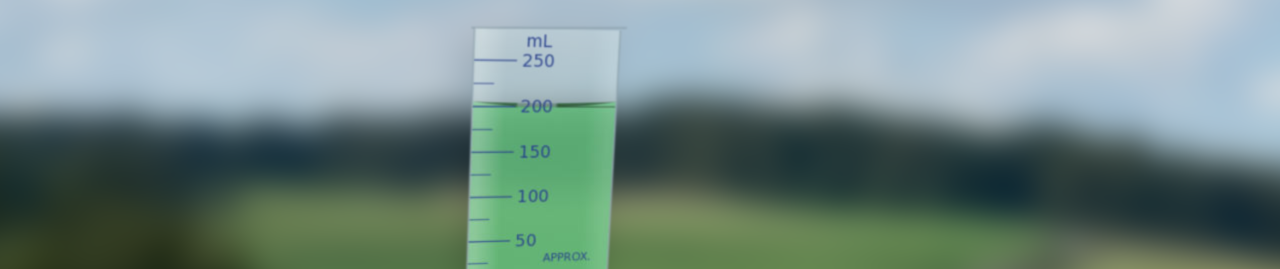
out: **200** mL
